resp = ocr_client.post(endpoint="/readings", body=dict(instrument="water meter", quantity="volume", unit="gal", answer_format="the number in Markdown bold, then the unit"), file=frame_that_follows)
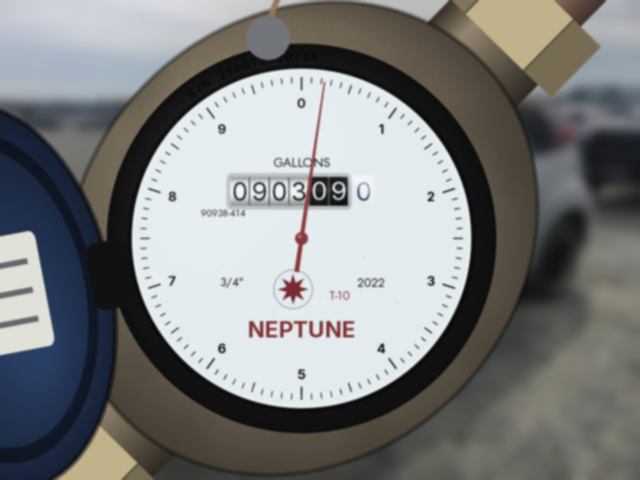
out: **903090.2** gal
